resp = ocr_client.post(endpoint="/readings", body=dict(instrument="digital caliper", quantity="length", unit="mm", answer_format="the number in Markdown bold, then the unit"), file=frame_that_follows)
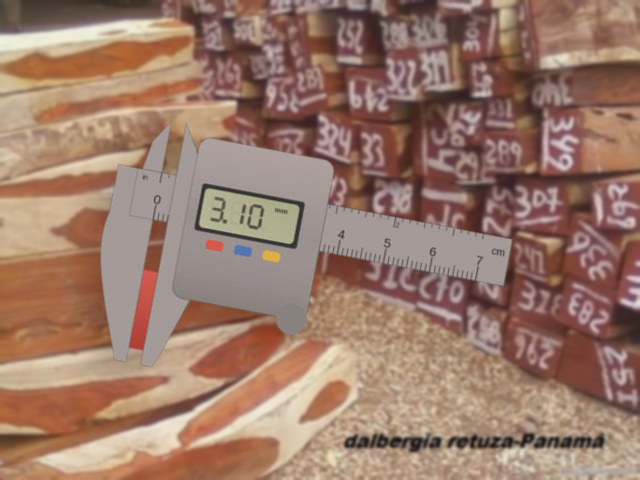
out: **3.10** mm
